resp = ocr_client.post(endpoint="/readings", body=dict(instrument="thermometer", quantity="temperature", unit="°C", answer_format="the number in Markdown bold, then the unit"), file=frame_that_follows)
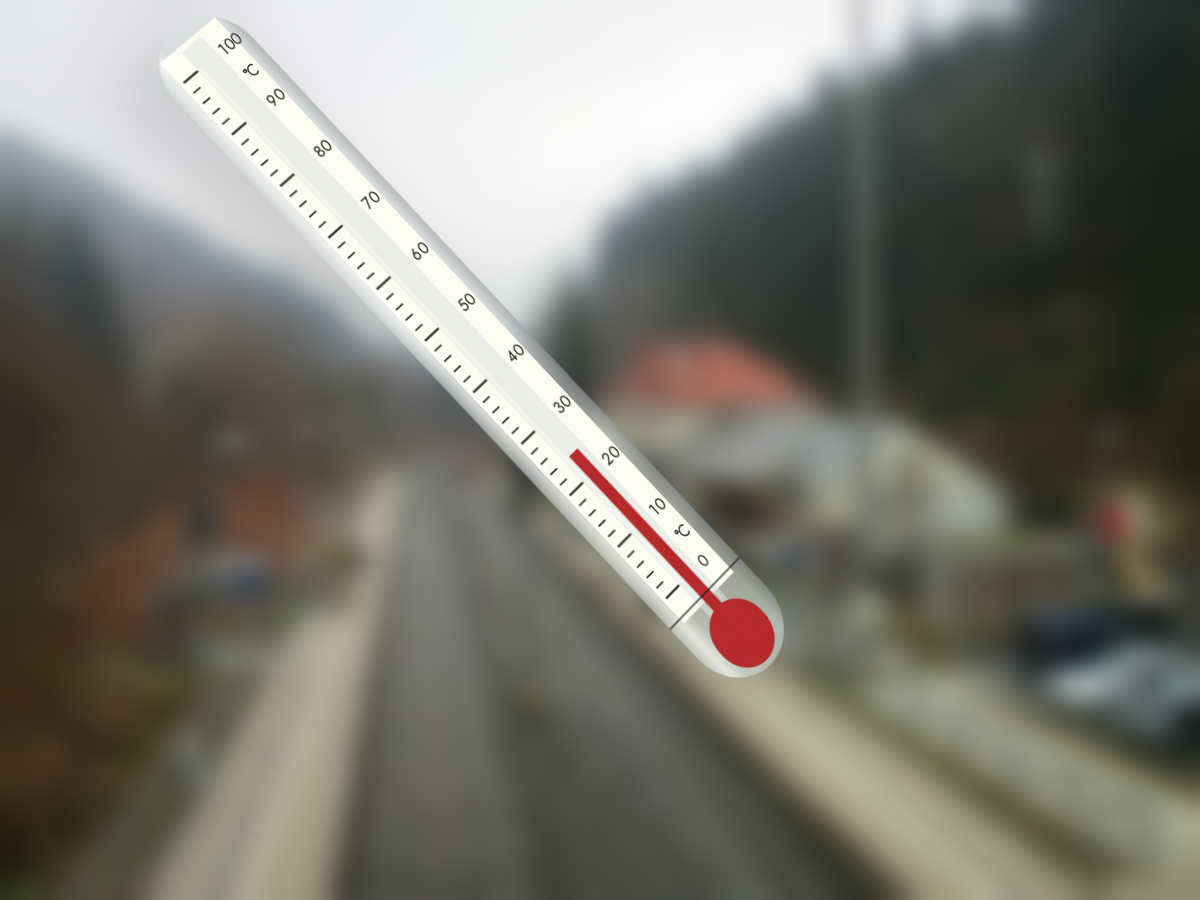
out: **24** °C
